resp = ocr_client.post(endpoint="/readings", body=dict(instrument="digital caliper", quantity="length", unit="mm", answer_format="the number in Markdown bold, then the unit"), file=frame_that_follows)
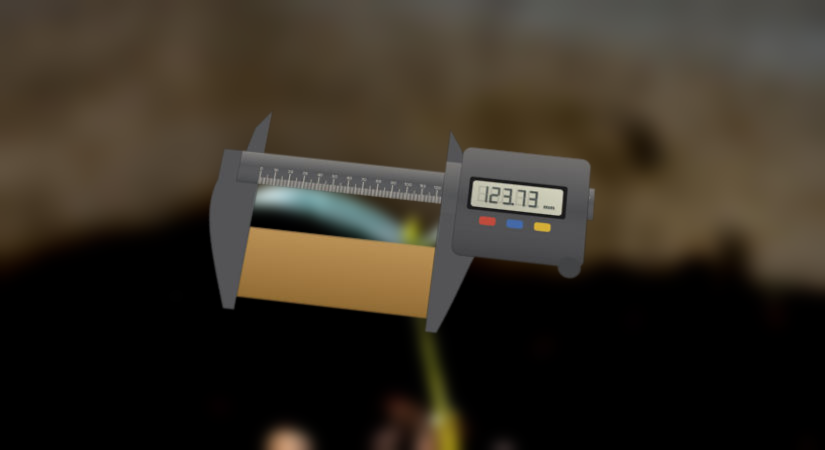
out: **123.73** mm
